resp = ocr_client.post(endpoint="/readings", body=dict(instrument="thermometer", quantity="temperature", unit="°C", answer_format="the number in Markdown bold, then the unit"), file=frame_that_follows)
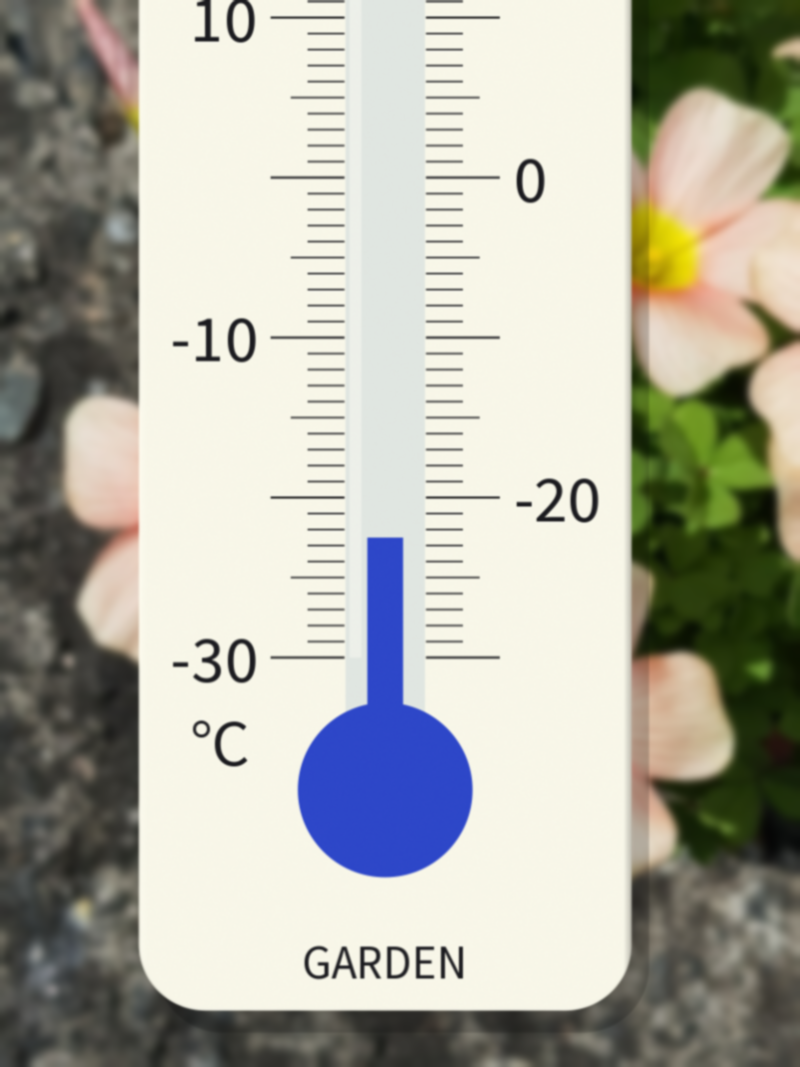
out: **-22.5** °C
